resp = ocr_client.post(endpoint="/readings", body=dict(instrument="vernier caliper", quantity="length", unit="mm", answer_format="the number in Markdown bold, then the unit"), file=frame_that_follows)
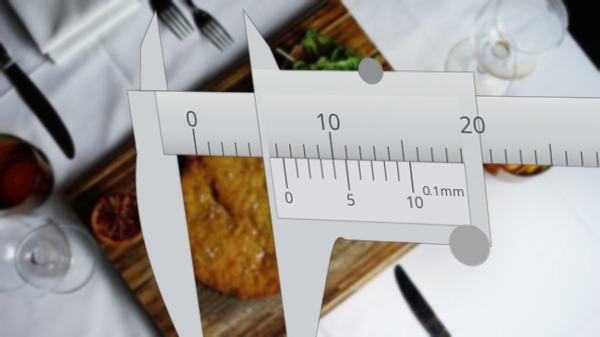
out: **6.4** mm
